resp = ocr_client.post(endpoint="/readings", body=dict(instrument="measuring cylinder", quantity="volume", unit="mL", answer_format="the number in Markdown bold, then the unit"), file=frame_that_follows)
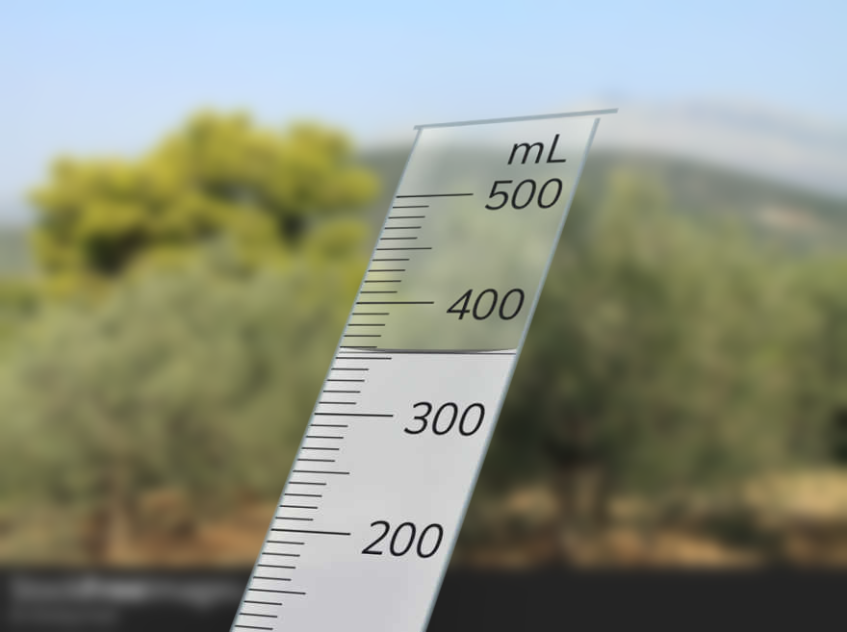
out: **355** mL
